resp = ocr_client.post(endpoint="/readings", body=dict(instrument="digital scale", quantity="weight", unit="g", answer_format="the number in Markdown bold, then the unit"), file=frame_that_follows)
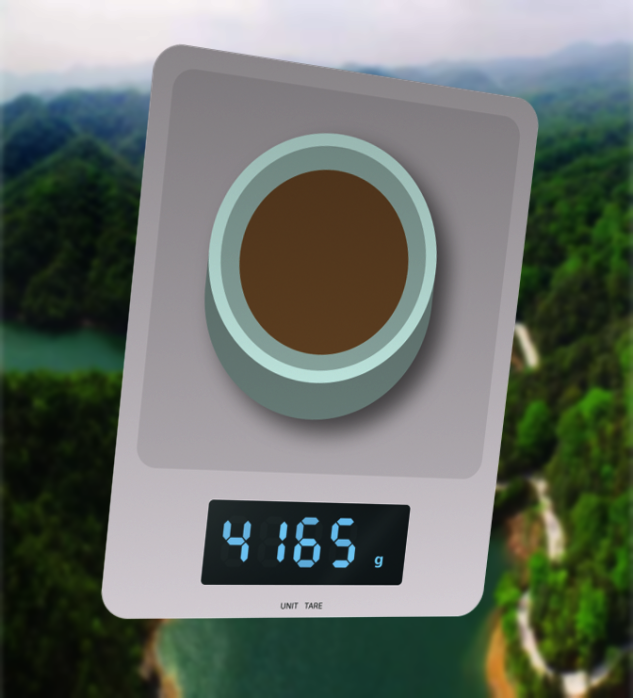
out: **4165** g
